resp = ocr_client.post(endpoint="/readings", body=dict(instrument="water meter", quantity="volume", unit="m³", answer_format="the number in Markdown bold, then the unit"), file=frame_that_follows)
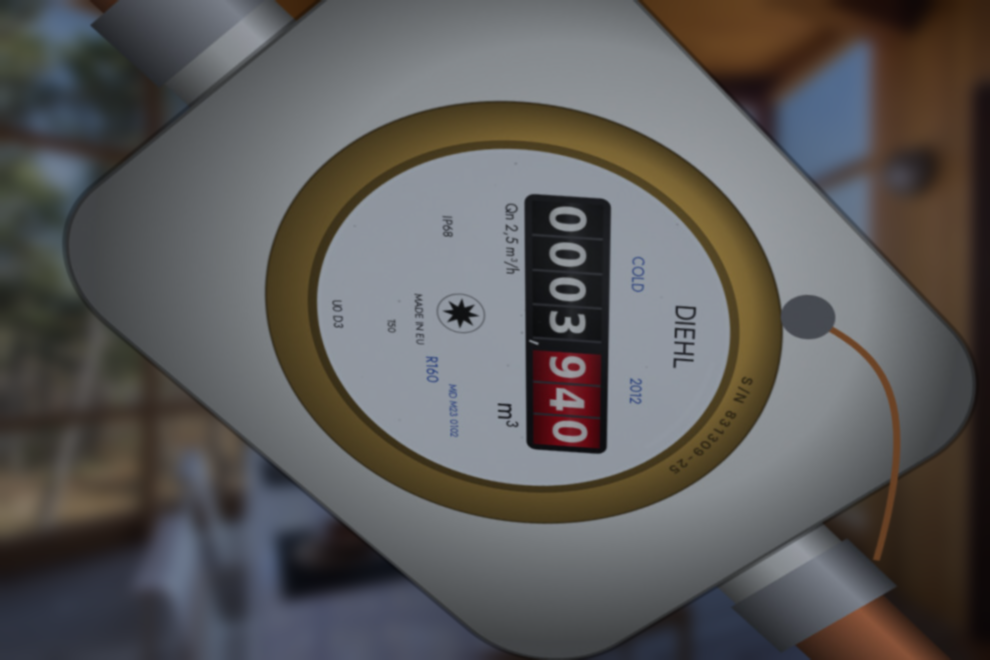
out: **3.940** m³
